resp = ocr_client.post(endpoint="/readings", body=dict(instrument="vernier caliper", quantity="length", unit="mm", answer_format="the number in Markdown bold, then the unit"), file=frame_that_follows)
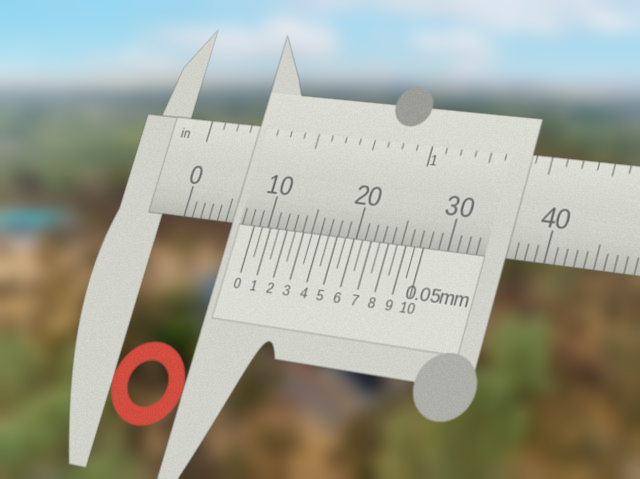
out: **8.4** mm
